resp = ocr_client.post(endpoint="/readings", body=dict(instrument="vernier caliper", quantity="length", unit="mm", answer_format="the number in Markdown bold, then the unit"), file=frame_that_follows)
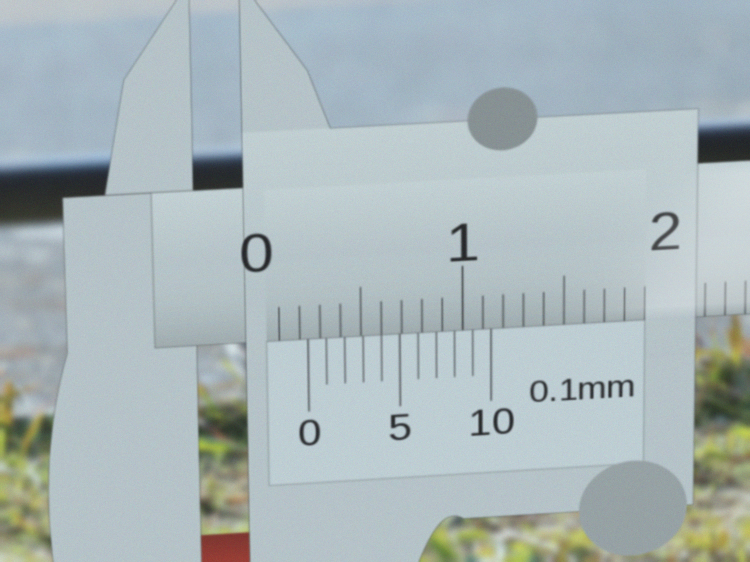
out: **2.4** mm
